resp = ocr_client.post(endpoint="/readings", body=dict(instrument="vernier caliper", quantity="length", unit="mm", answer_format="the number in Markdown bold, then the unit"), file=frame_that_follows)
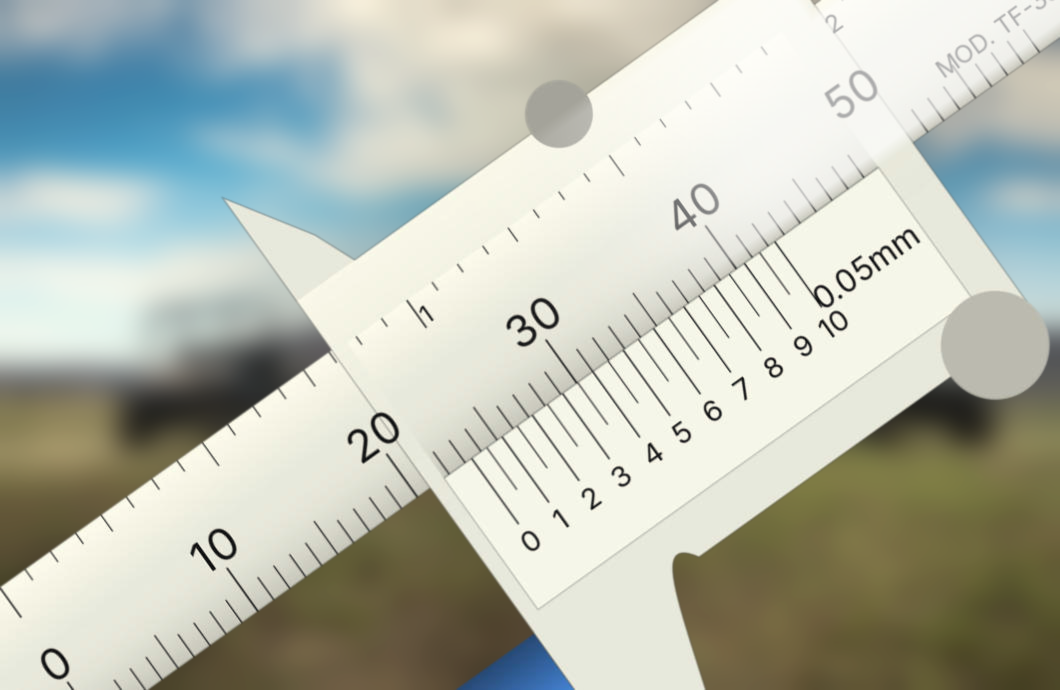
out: **23.4** mm
